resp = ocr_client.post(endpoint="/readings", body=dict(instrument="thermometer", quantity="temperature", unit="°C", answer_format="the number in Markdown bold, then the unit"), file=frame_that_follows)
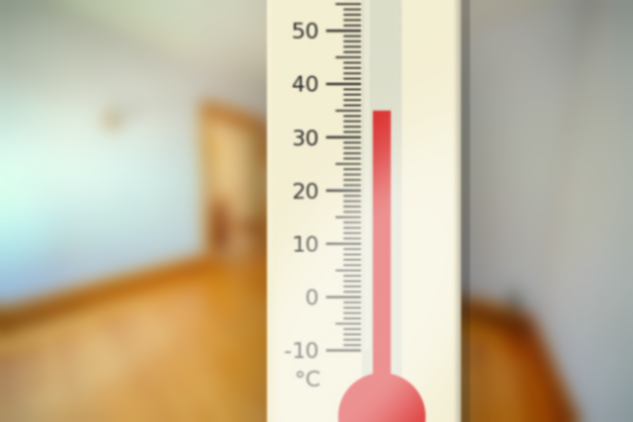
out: **35** °C
